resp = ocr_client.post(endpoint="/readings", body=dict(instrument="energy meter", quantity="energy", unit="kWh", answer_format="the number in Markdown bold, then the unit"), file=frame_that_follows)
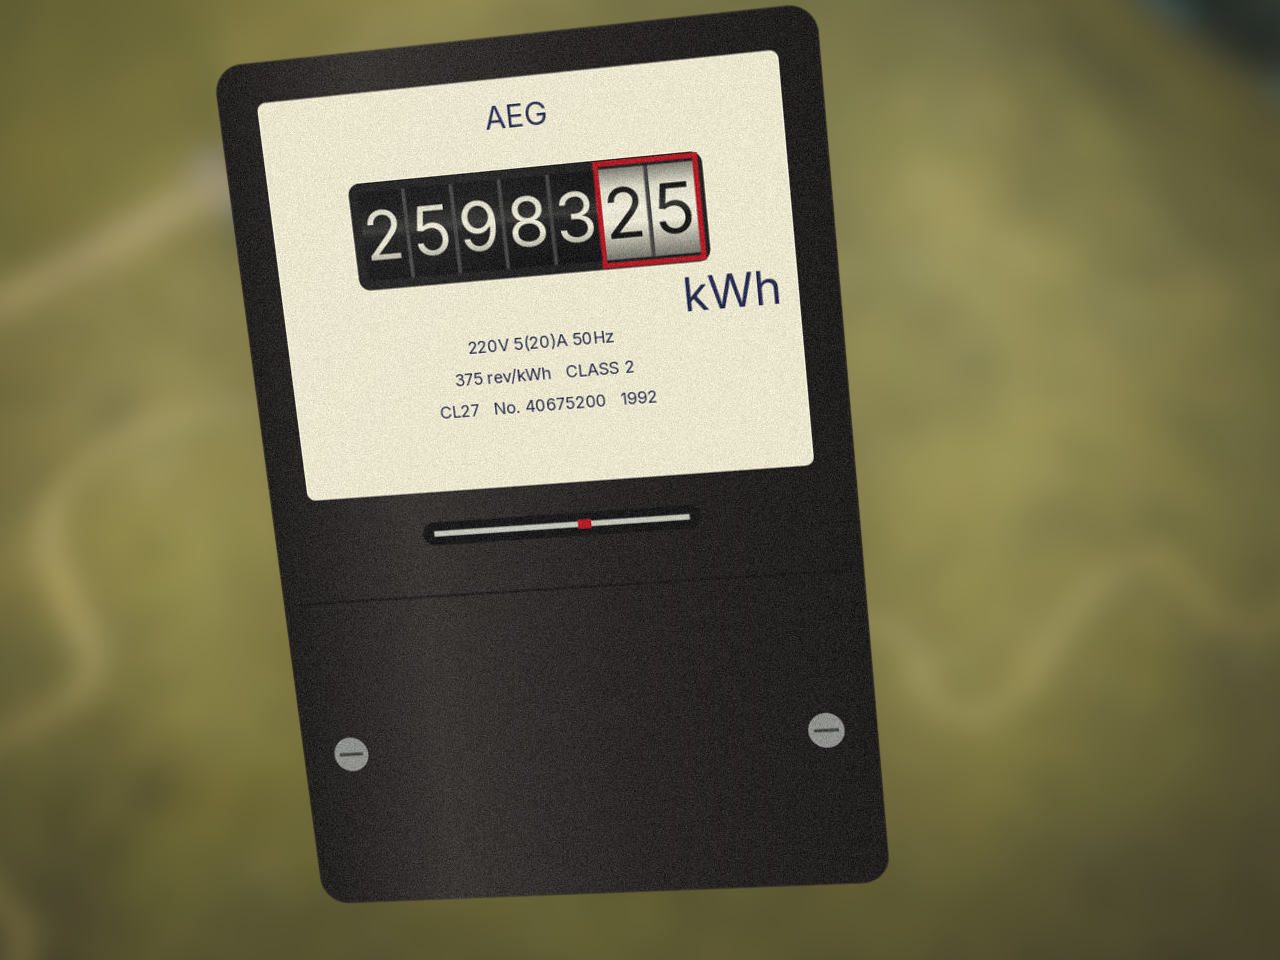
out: **25983.25** kWh
